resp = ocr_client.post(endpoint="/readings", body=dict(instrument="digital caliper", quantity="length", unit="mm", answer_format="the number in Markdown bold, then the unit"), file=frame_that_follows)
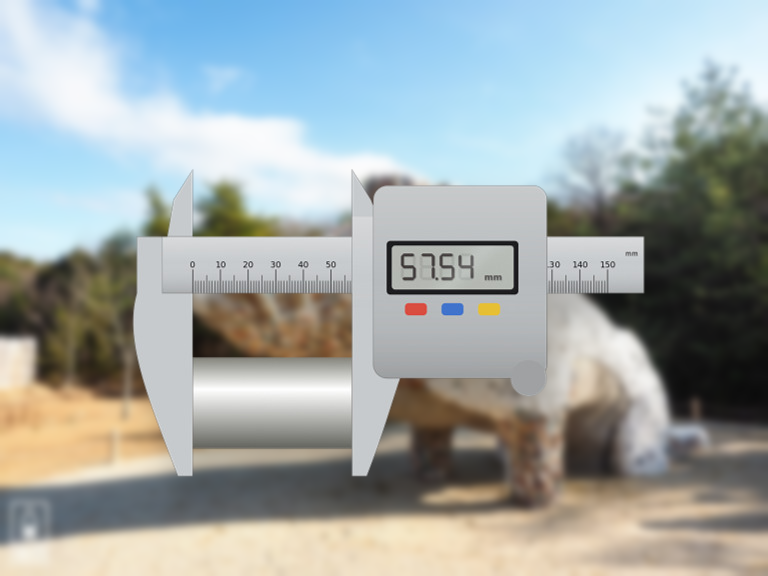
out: **57.54** mm
